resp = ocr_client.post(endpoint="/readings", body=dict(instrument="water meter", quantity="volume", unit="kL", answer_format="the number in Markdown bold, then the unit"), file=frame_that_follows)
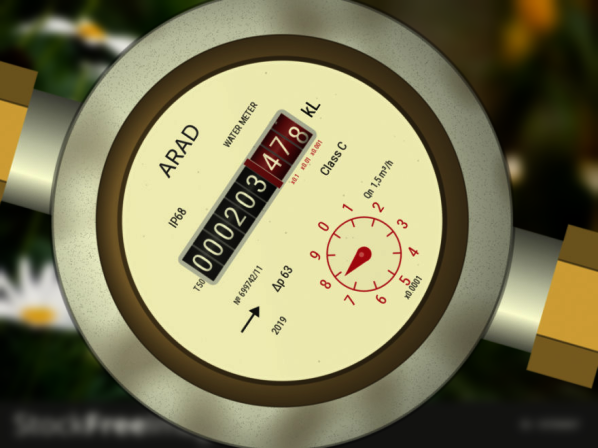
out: **203.4777** kL
